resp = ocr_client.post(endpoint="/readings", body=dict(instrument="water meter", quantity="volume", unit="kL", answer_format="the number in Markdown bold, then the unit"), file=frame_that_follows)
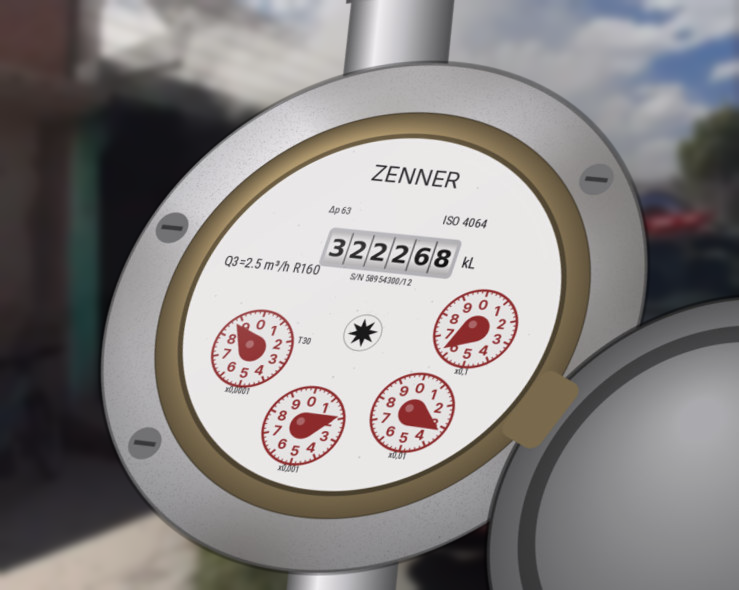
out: **322268.6318** kL
